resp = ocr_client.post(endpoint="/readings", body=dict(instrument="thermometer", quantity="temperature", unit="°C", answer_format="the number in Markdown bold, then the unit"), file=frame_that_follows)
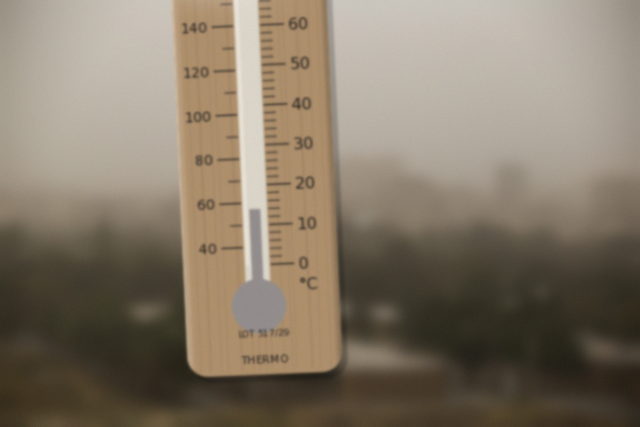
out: **14** °C
